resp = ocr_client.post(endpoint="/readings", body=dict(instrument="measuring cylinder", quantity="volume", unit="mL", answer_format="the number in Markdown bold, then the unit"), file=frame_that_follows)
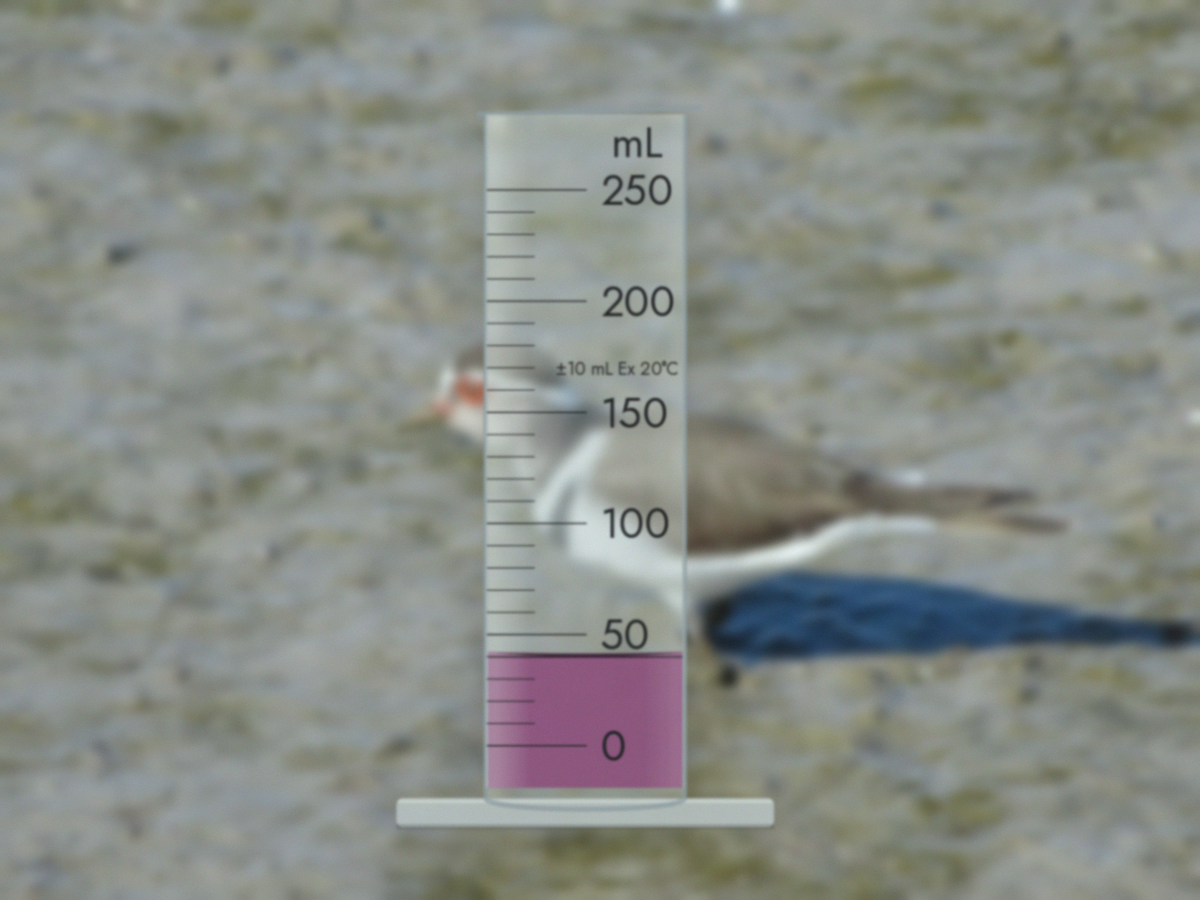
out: **40** mL
